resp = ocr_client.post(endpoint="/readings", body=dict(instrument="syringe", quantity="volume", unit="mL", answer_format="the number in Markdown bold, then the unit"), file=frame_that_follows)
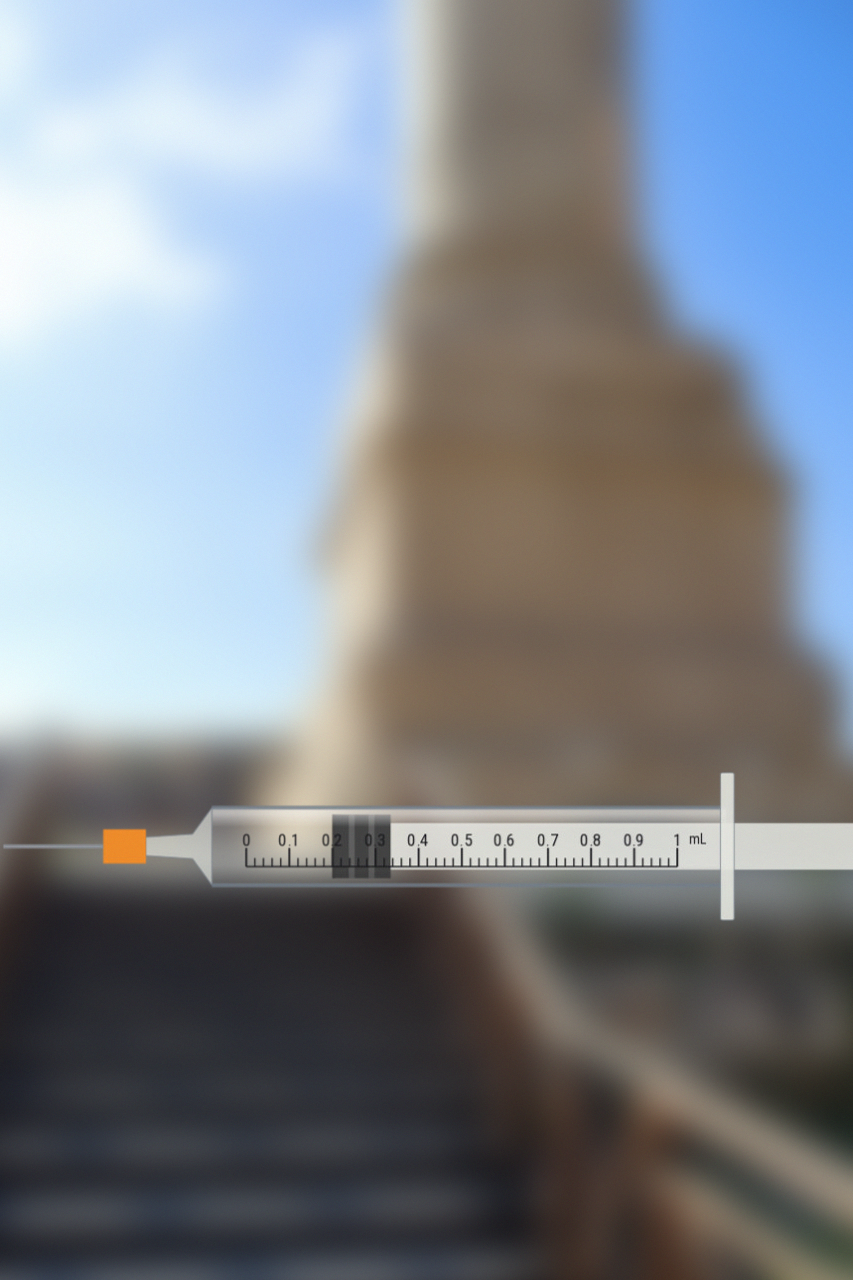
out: **0.2** mL
